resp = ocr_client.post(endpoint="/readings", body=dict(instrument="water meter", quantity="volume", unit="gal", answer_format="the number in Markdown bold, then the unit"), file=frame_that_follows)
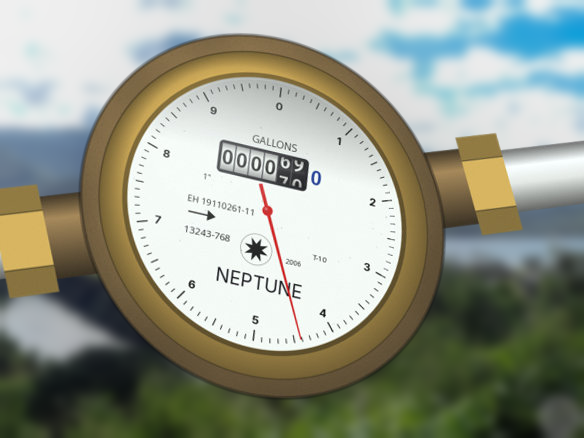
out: **694.4** gal
